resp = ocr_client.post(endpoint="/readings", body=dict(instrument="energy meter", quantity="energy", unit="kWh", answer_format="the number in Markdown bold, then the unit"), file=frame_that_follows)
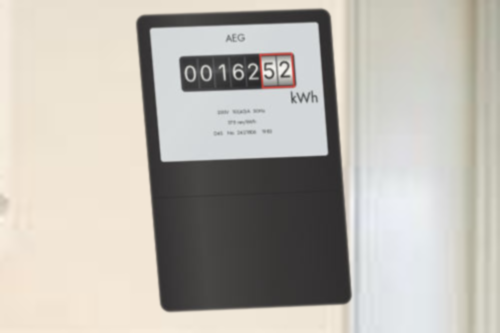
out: **162.52** kWh
